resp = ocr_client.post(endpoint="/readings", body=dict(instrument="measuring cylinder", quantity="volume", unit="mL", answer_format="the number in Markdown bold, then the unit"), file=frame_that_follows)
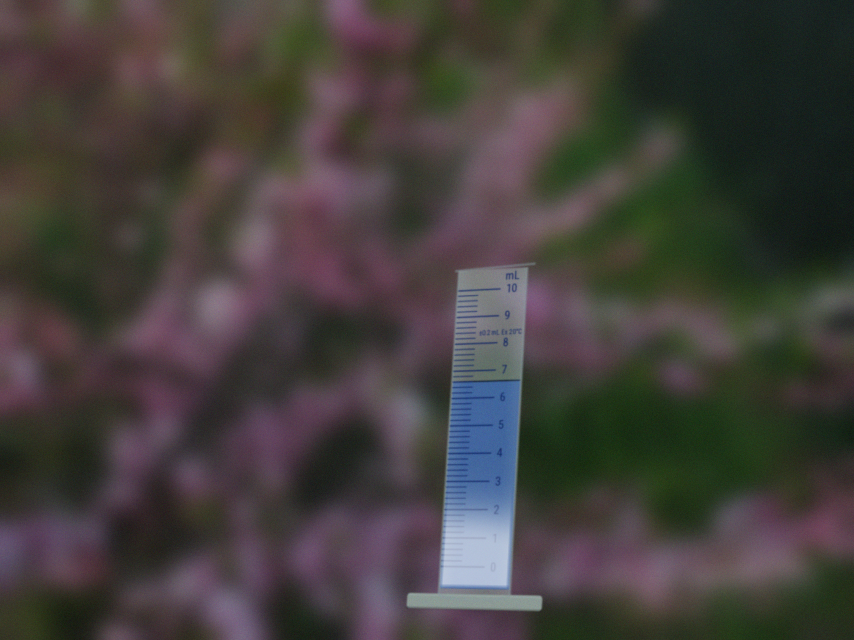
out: **6.6** mL
